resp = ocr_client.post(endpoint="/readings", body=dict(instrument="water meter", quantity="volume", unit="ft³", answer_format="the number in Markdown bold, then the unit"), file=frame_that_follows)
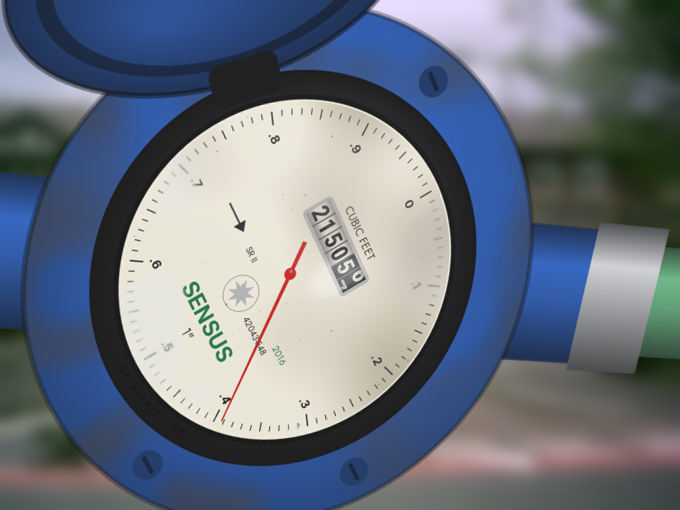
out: **215056.39** ft³
